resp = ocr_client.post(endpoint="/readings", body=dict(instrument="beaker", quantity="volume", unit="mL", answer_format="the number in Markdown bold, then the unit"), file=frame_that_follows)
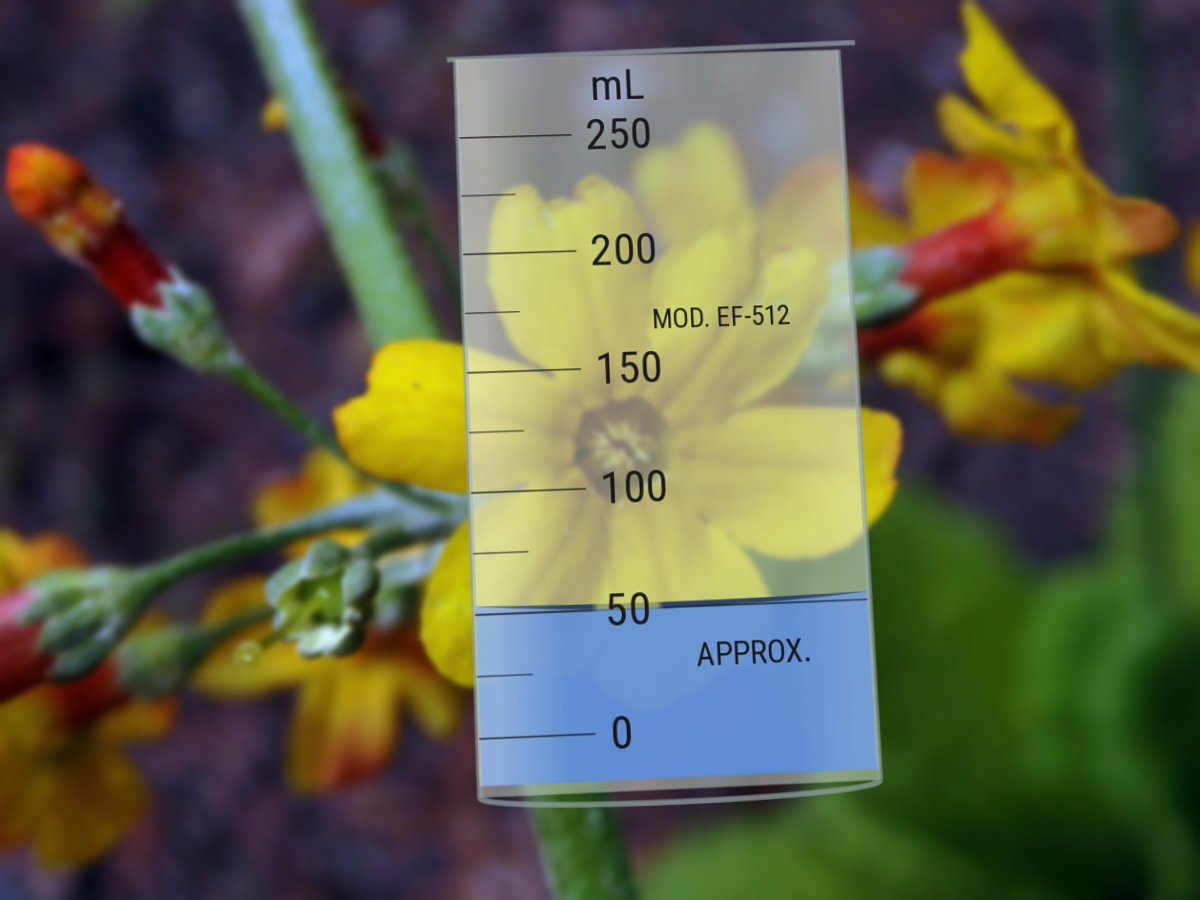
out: **50** mL
